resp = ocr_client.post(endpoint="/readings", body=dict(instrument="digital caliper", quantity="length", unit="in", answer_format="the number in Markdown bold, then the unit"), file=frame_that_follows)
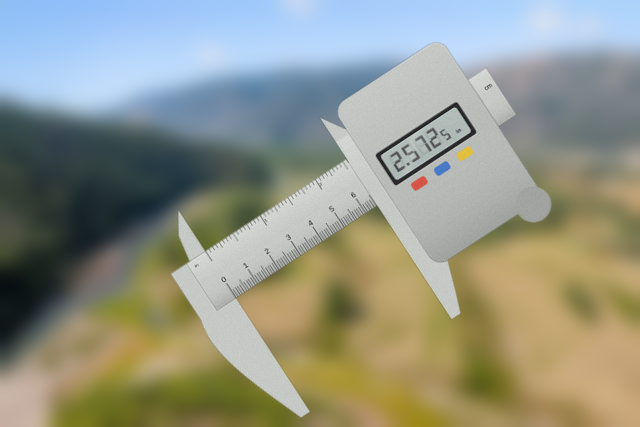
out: **2.5725** in
